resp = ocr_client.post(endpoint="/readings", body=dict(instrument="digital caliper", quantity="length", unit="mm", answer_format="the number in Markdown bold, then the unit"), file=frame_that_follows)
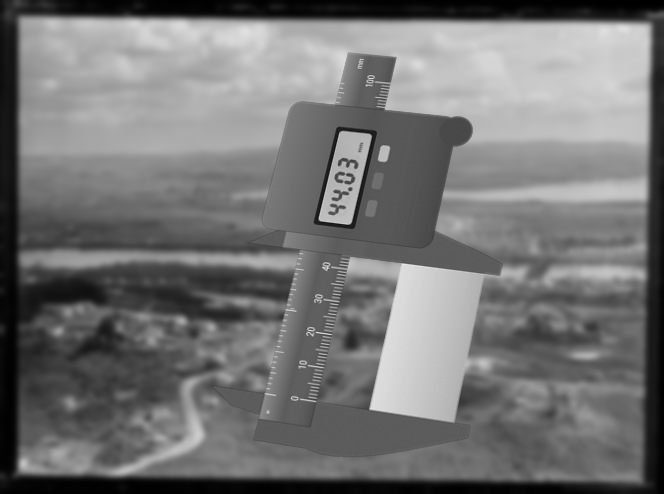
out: **44.03** mm
